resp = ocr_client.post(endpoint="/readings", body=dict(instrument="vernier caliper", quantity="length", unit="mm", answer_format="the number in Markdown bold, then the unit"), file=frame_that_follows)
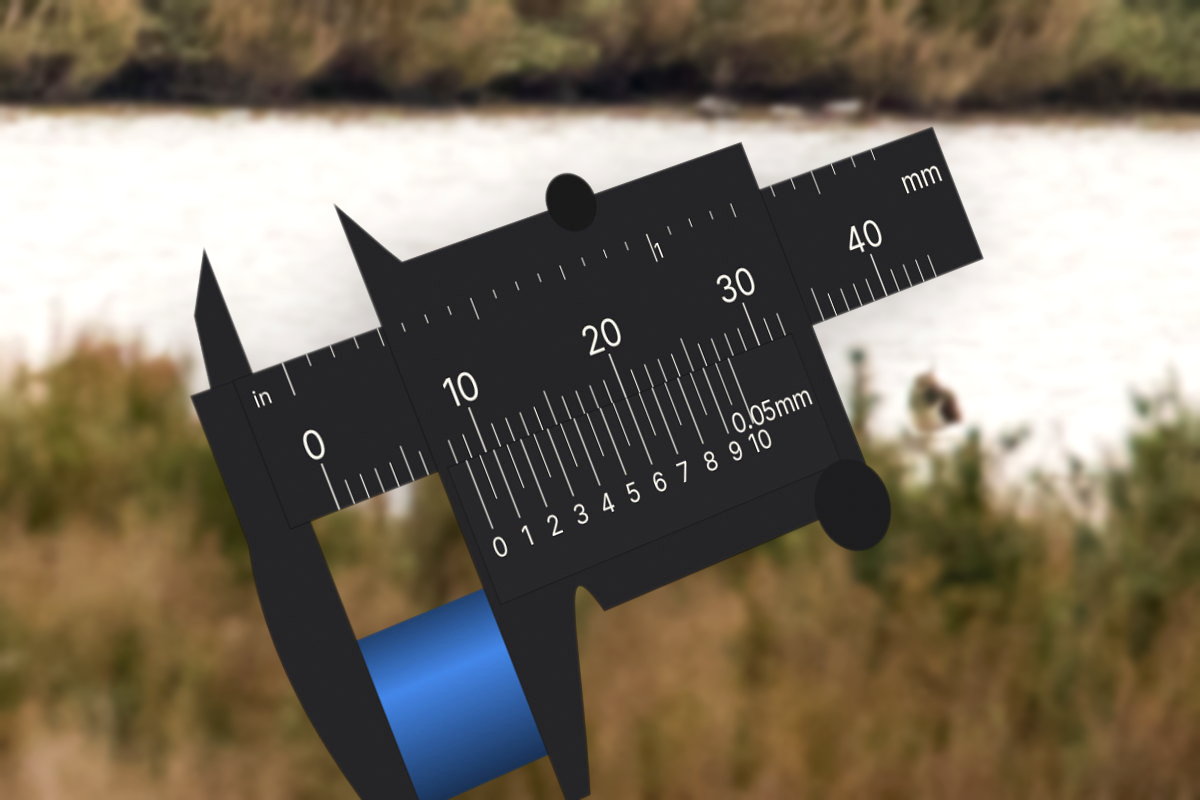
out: **8.6** mm
